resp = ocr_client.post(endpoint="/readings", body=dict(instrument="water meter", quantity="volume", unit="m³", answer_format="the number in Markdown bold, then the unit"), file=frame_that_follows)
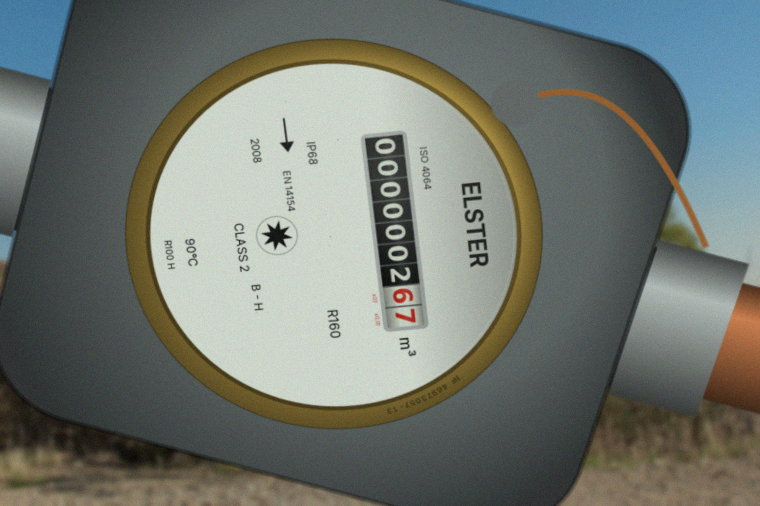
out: **2.67** m³
